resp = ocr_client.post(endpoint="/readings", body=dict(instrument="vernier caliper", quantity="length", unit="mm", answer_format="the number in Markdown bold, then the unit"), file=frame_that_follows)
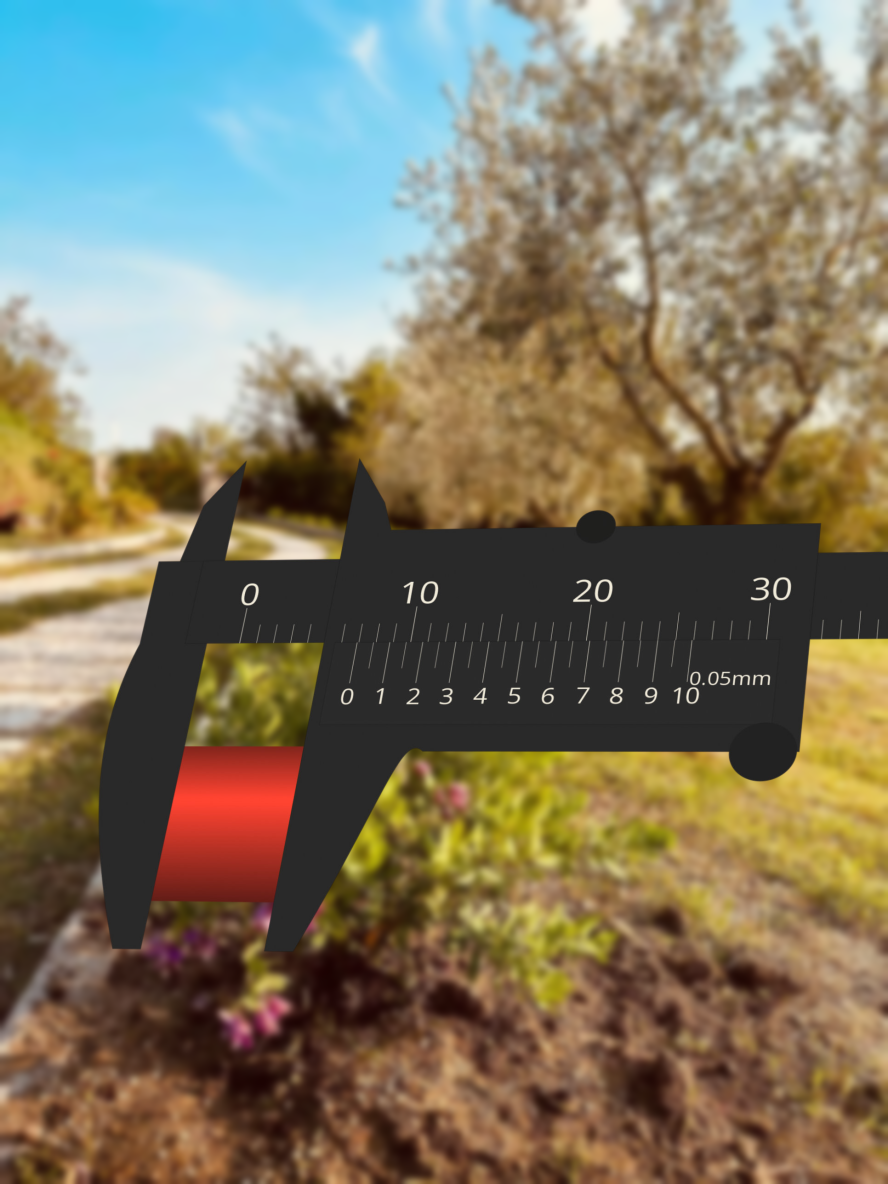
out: **6.9** mm
